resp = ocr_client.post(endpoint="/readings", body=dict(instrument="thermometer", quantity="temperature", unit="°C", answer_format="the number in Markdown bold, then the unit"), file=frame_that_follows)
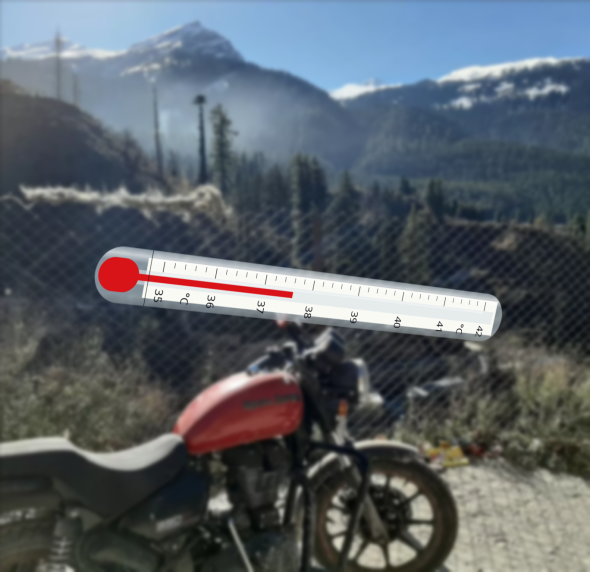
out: **37.6** °C
